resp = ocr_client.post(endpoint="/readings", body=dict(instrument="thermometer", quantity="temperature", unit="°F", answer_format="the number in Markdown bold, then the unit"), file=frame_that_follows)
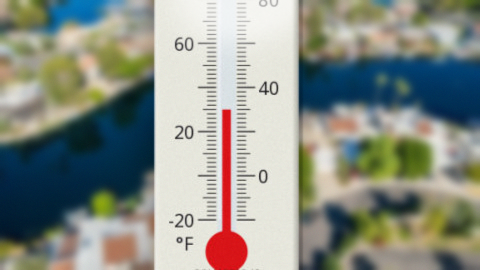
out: **30** °F
